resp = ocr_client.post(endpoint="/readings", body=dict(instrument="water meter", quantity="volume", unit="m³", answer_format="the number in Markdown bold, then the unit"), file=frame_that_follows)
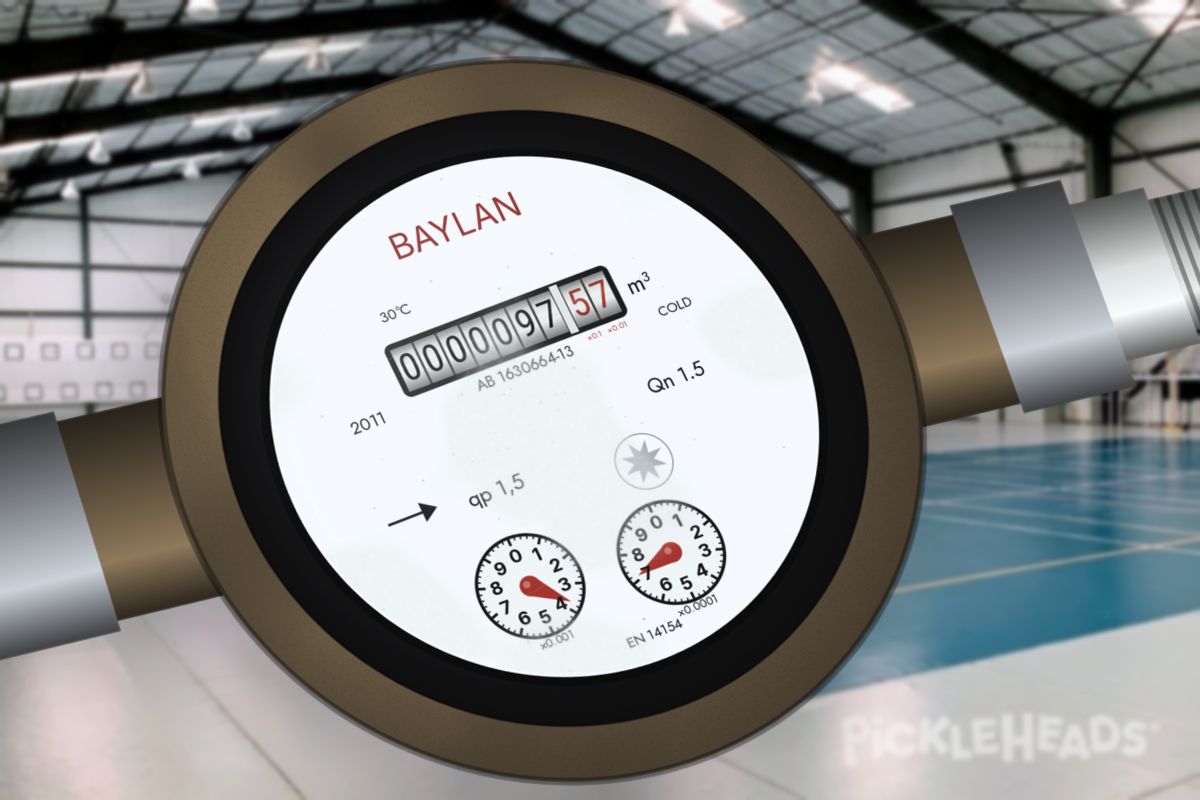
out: **97.5737** m³
